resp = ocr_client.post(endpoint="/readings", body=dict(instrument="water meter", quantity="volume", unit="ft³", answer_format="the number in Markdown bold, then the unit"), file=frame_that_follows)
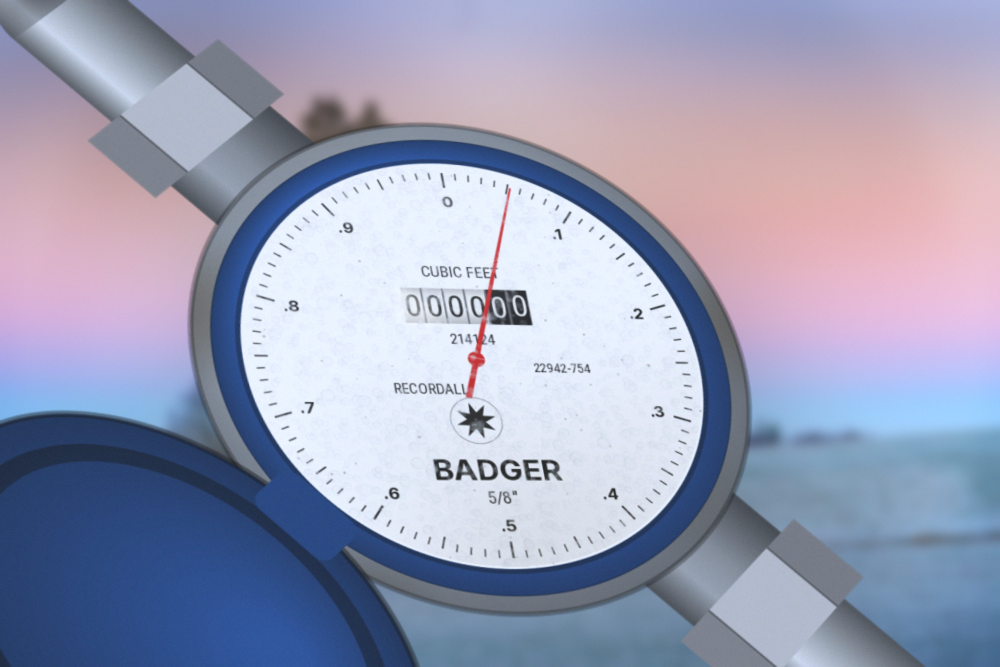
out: **0.05** ft³
